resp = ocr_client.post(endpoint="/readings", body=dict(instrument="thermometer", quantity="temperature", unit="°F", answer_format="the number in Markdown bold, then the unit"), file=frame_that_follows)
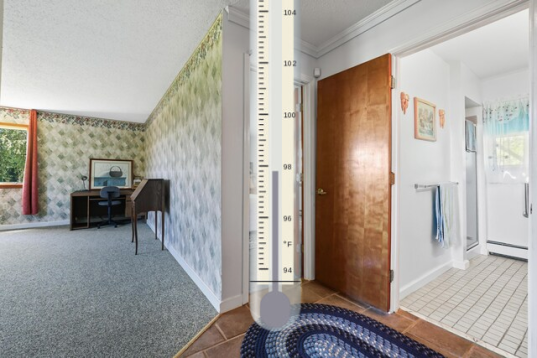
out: **97.8** °F
